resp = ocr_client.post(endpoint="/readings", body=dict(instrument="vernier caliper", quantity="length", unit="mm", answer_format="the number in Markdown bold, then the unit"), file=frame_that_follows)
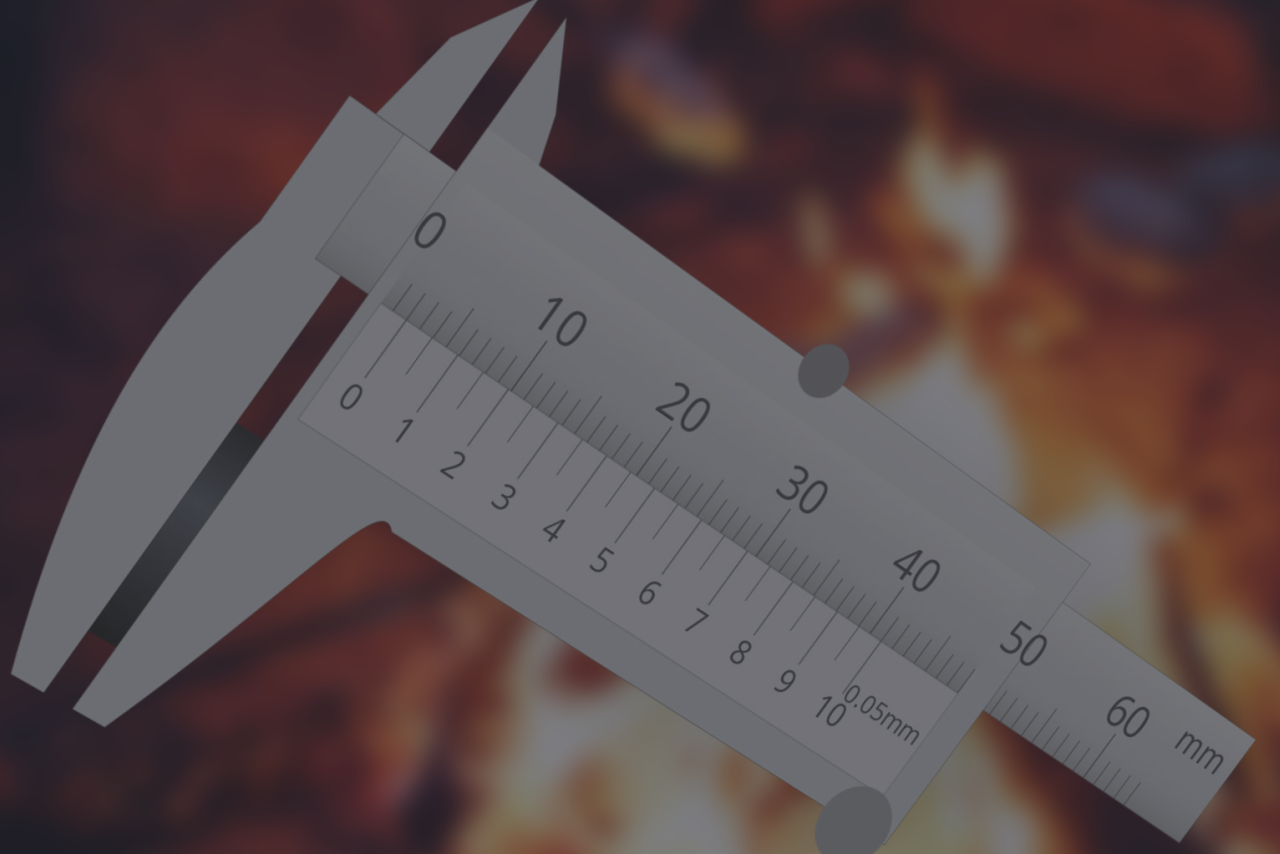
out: **2.0** mm
